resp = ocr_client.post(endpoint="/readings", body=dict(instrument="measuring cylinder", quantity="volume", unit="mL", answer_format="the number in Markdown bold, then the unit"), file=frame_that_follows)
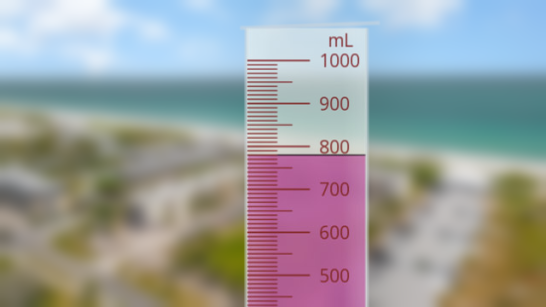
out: **780** mL
